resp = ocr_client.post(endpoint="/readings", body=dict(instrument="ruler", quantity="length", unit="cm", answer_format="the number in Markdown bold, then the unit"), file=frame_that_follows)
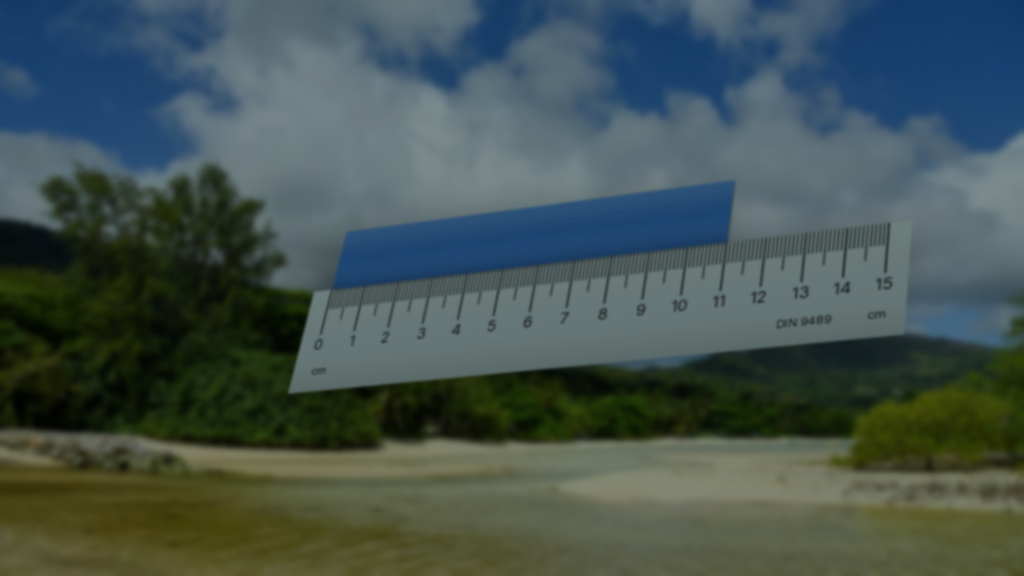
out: **11** cm
